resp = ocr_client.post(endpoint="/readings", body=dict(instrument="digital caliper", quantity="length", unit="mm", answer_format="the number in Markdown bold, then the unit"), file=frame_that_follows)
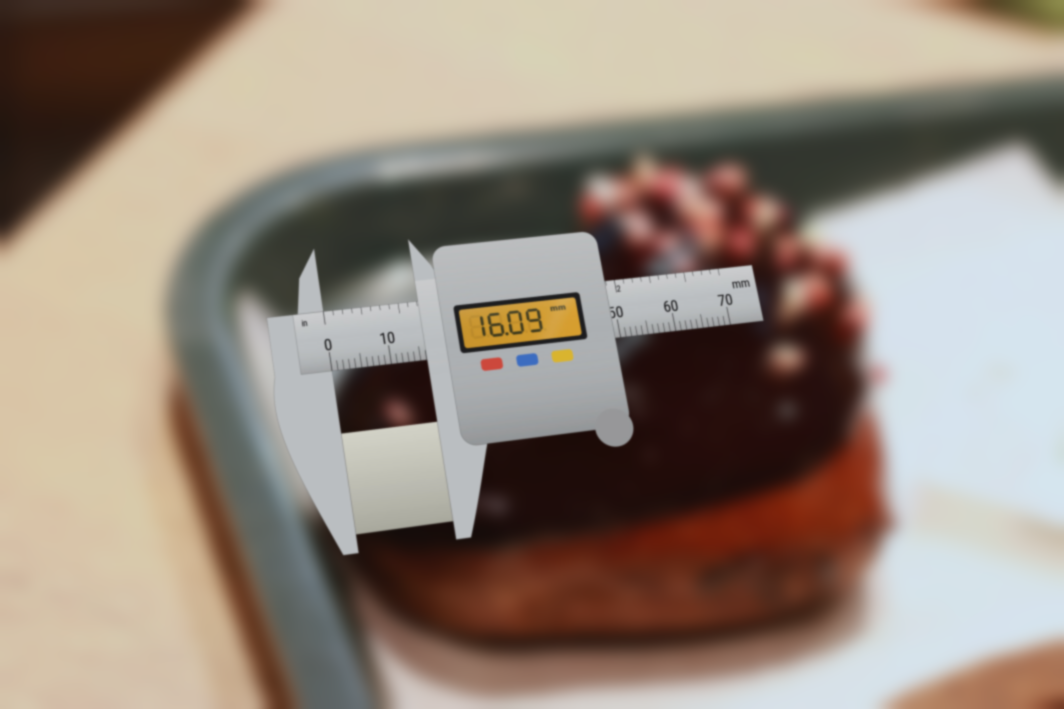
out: **16.09** mm
